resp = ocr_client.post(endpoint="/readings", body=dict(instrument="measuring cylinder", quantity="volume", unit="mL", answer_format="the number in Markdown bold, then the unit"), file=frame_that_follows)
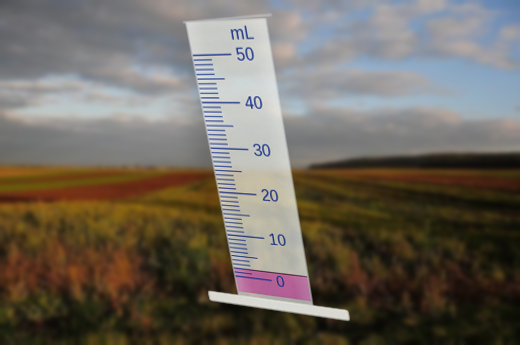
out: **2** mL
